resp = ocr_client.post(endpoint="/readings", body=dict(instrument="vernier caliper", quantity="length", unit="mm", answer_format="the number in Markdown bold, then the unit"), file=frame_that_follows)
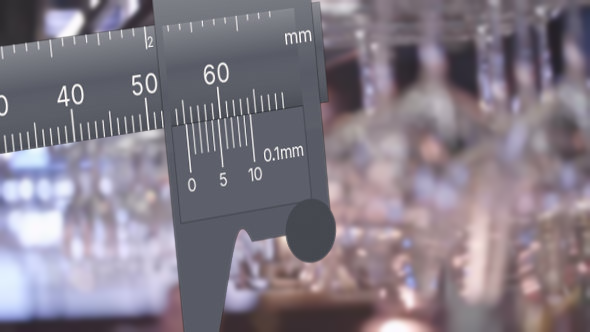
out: **55.2** mm
